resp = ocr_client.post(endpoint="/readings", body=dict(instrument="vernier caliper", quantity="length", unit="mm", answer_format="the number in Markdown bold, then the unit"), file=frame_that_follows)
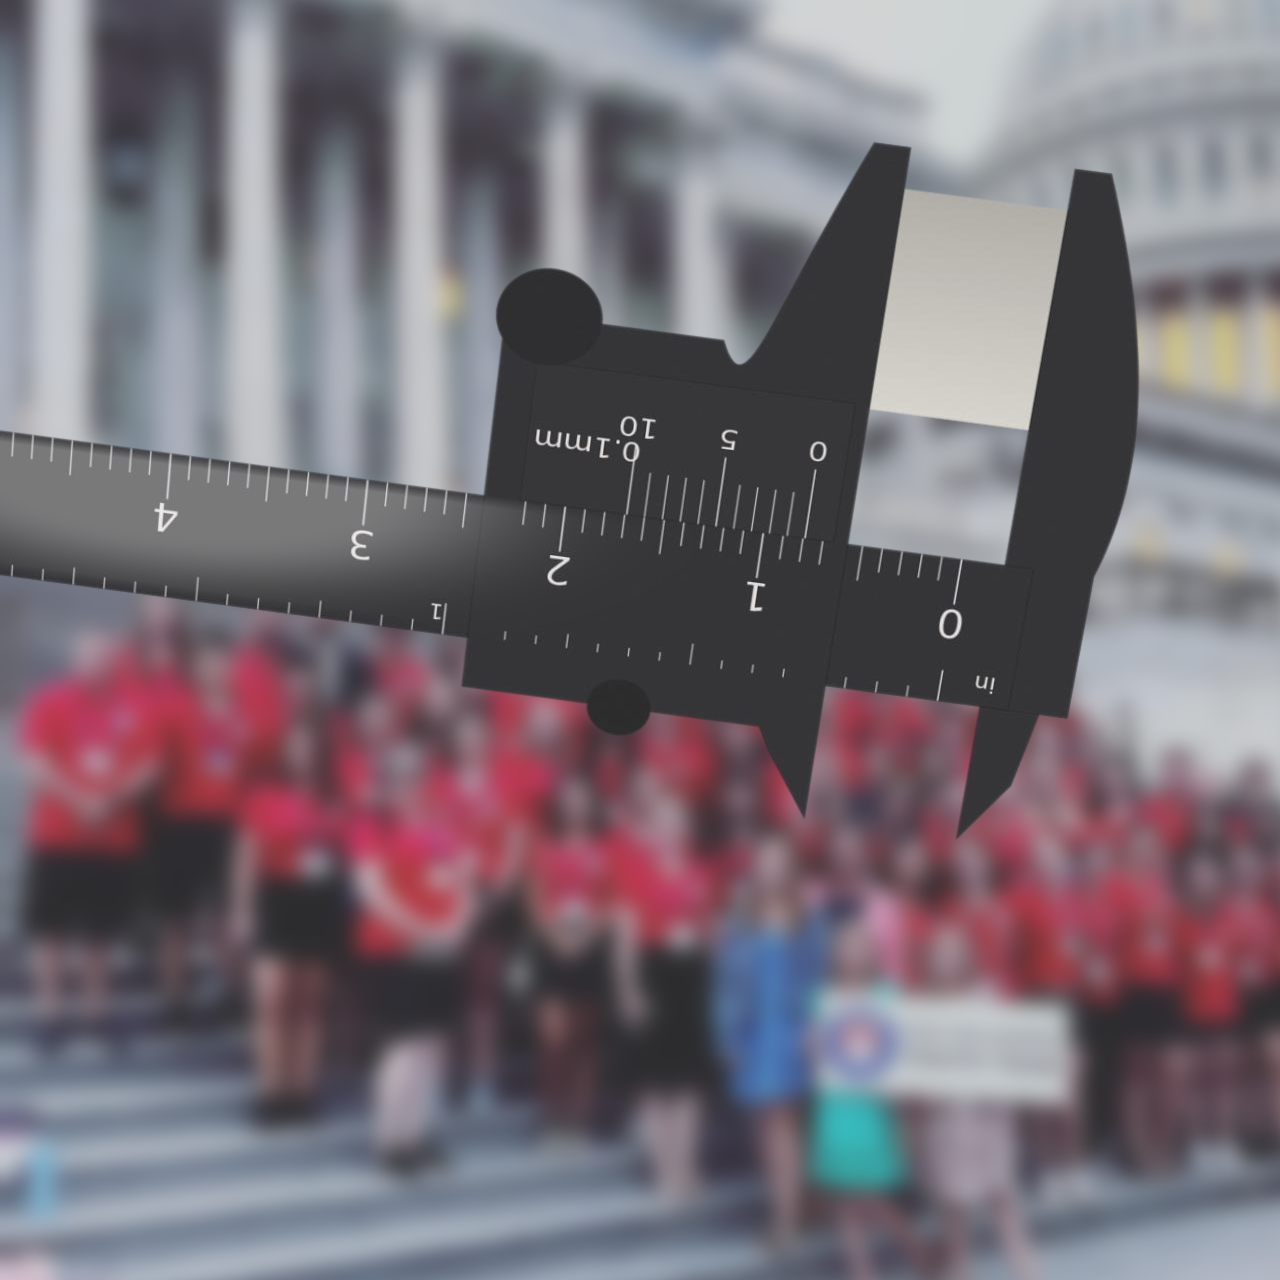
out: **7.9** mm
